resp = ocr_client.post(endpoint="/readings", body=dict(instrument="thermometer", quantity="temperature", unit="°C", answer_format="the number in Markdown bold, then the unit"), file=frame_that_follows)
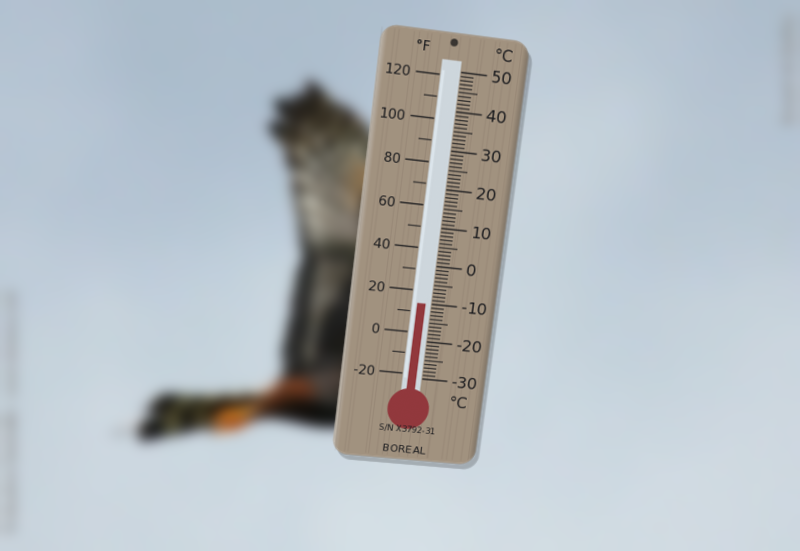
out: **-10** °C
